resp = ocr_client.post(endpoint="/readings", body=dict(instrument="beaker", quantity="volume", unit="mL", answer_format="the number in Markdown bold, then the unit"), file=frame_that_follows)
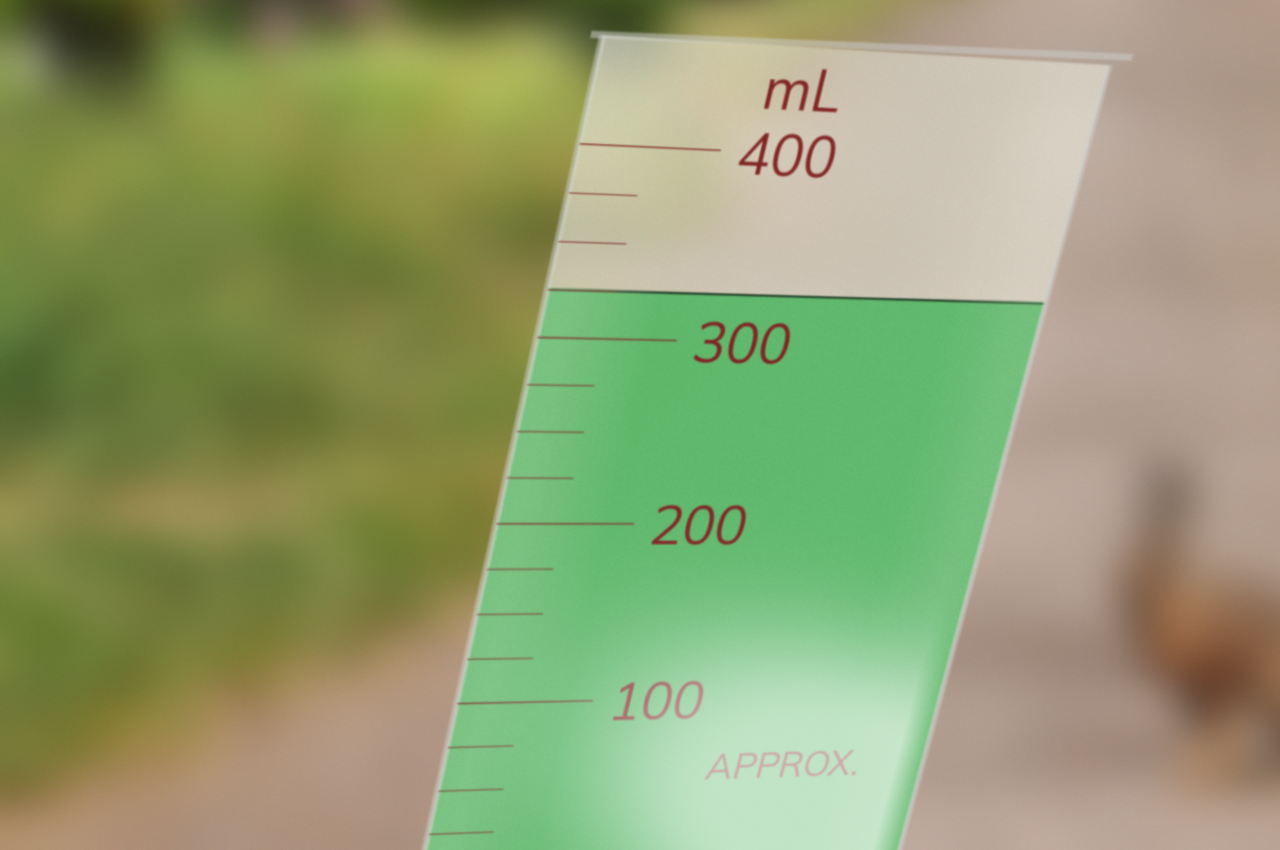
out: **325** mL
